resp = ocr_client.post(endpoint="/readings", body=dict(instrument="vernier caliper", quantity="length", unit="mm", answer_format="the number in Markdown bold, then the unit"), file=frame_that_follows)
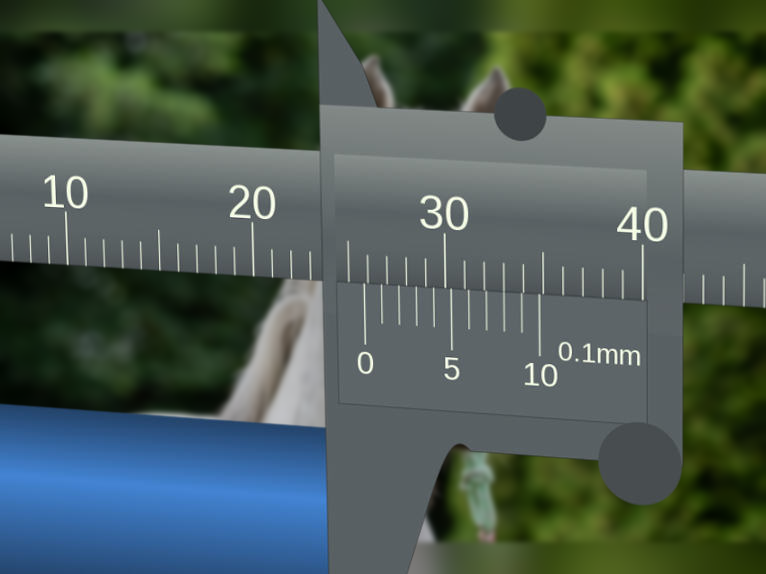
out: **25.8** mm
